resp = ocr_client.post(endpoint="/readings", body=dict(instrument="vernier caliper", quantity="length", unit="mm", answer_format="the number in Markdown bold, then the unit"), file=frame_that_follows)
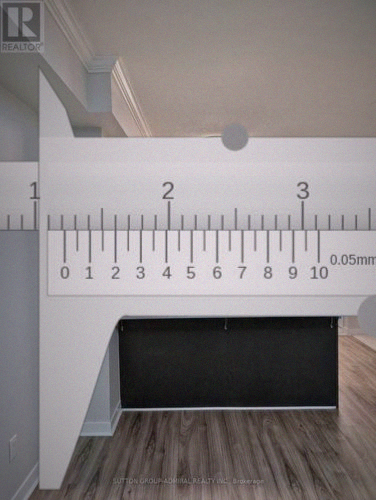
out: **12.2** mm
